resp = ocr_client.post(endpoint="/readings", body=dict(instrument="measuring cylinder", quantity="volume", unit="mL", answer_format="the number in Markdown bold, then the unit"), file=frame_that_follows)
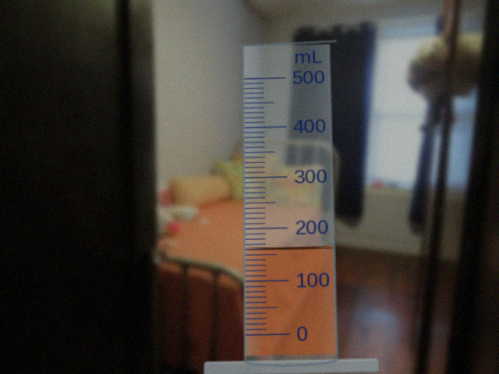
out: **160** mL
